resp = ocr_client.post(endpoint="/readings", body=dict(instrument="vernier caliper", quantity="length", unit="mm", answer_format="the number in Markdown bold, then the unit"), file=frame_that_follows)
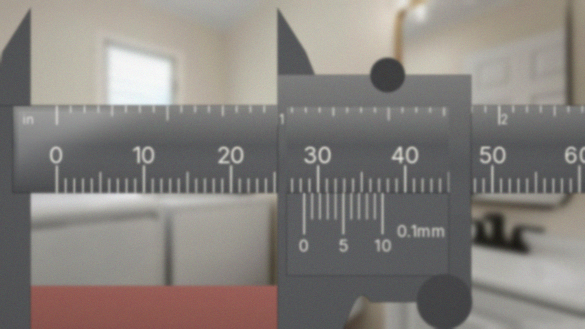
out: **28.4** mm
